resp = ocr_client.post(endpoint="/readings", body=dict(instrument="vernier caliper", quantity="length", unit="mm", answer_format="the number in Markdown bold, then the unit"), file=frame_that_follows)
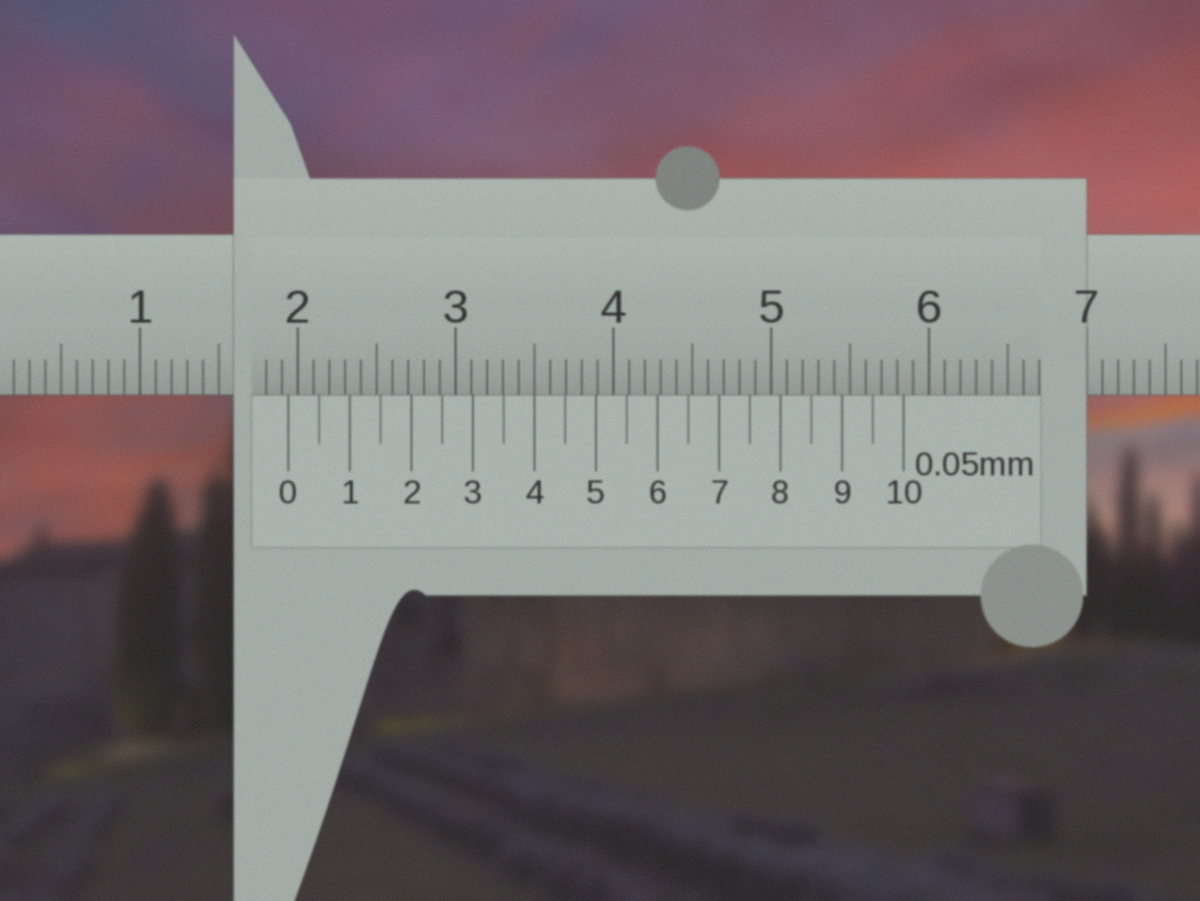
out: **19.4** mm
